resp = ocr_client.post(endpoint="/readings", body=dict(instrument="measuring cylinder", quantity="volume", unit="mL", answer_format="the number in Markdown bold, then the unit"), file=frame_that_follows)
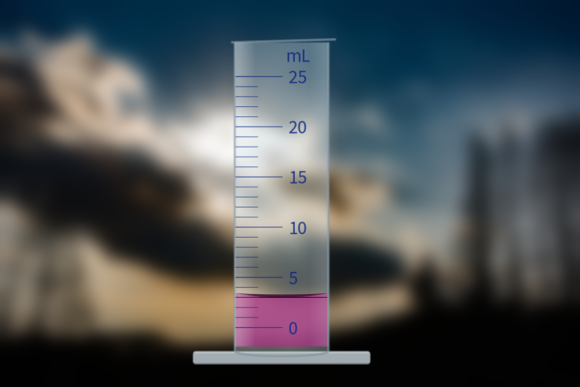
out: **3** mL
